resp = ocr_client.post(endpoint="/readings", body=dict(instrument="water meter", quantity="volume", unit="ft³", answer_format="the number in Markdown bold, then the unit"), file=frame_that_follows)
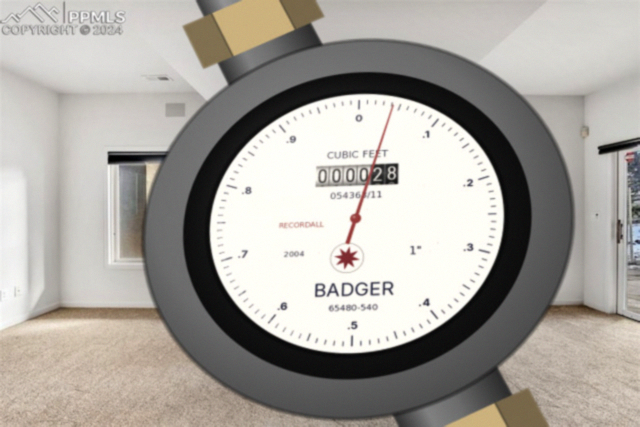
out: **28.04** ft³
